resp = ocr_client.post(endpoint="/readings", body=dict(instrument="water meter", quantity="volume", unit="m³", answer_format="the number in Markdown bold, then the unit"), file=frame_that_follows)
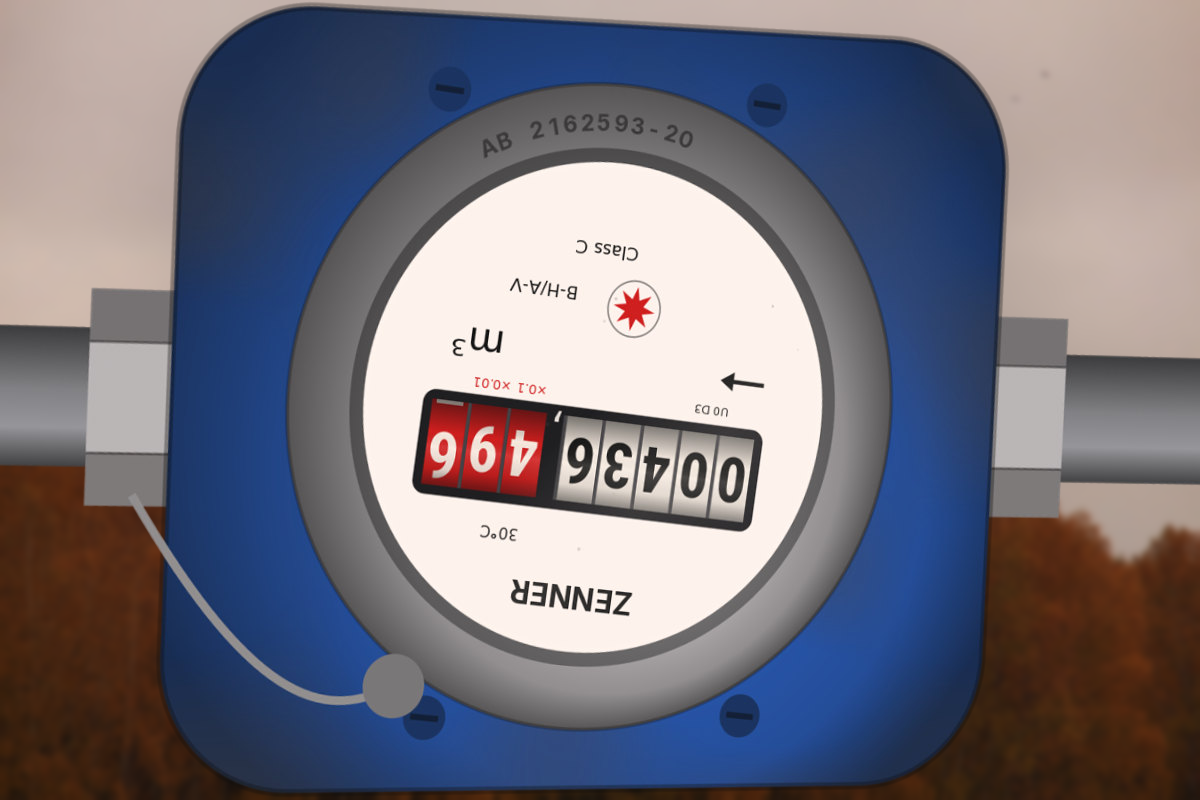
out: **436.496** m³
